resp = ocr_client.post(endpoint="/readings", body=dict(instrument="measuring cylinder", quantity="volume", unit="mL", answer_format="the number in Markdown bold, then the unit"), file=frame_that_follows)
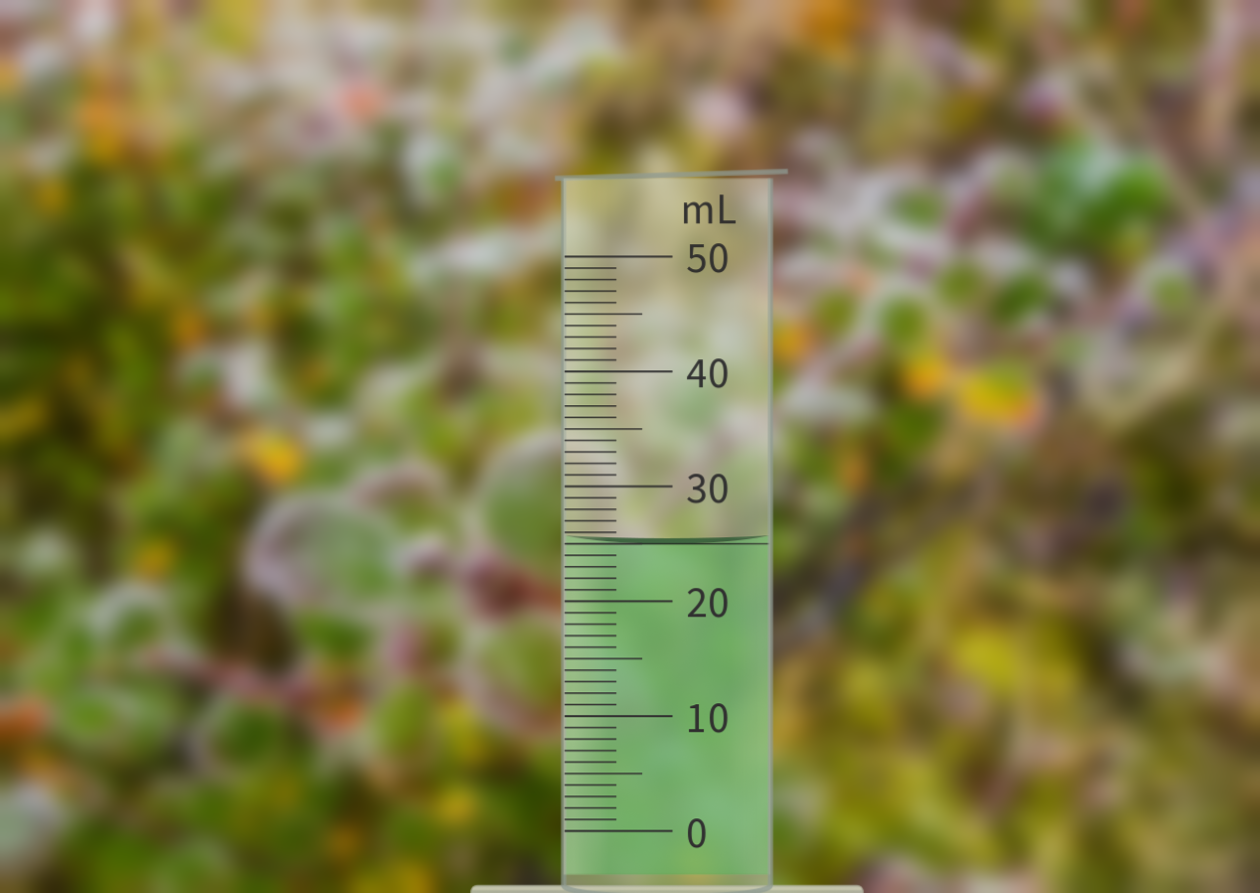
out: **25** mL
